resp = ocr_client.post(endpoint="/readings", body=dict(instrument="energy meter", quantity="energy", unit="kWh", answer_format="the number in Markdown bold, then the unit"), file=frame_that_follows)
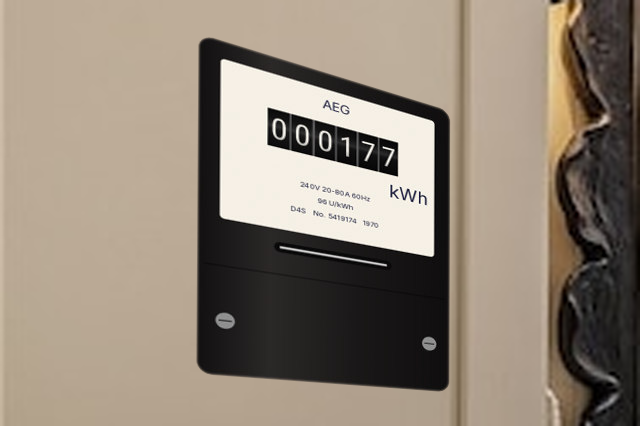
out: **177** kWh
